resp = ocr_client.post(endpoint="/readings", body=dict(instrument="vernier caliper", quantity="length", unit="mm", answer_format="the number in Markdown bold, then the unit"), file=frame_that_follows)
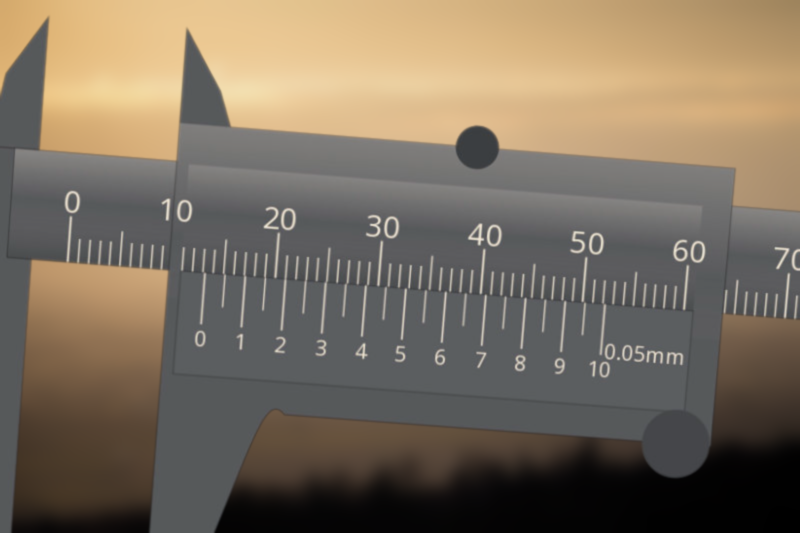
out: **13.2** mm
